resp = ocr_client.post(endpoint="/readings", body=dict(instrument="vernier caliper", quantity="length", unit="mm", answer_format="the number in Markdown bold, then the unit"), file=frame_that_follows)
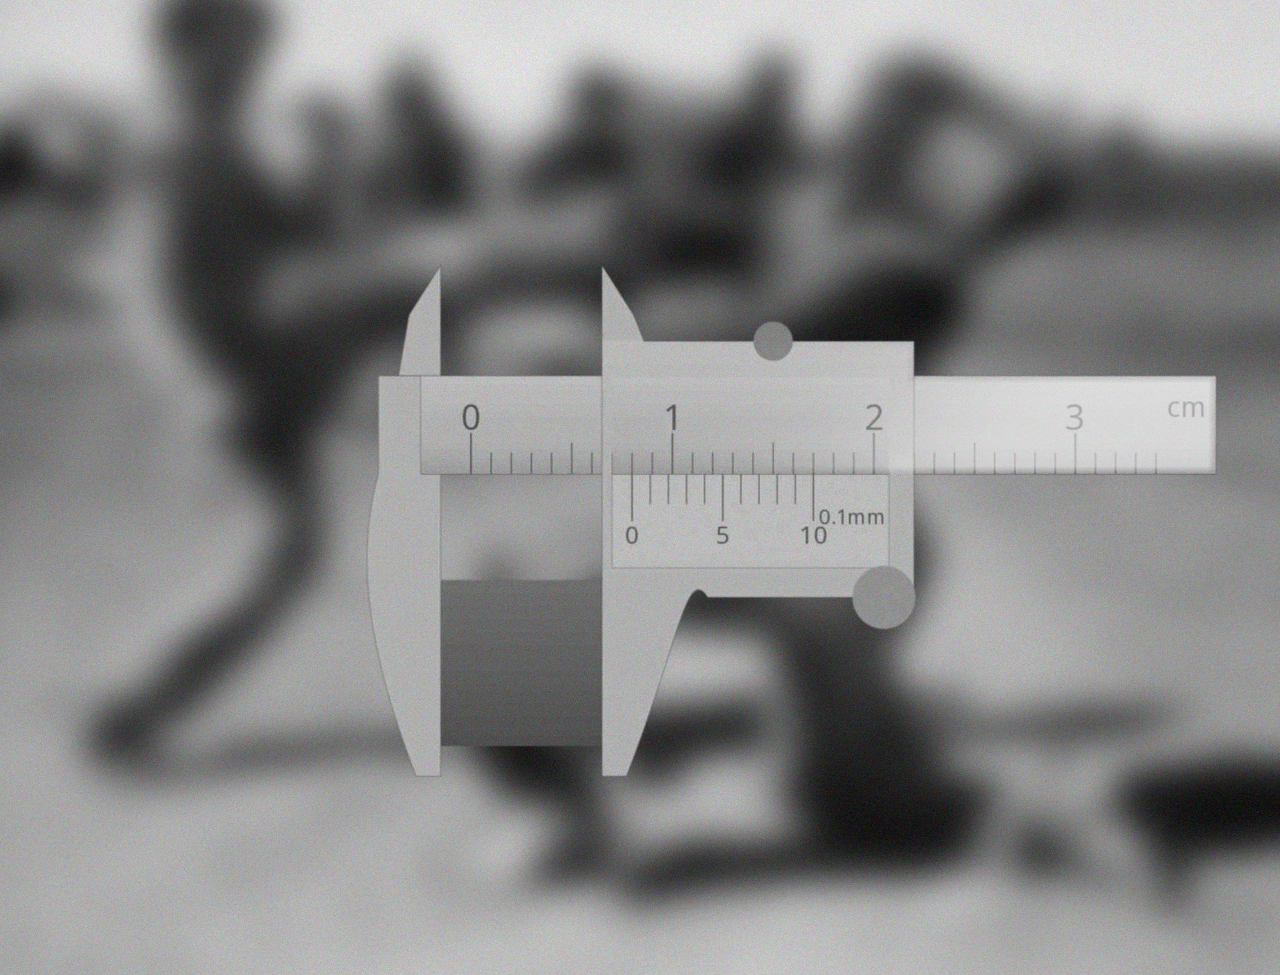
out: **8.0** mm
